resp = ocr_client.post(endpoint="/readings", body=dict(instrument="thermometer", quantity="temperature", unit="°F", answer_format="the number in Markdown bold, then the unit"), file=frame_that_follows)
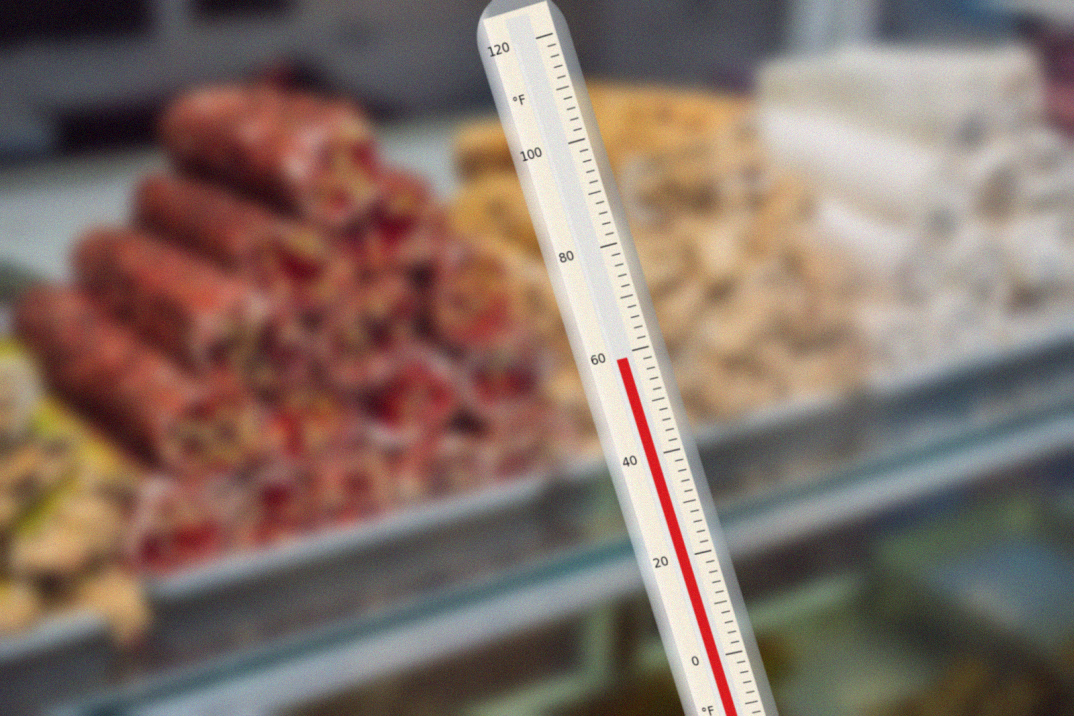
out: **59** °F
